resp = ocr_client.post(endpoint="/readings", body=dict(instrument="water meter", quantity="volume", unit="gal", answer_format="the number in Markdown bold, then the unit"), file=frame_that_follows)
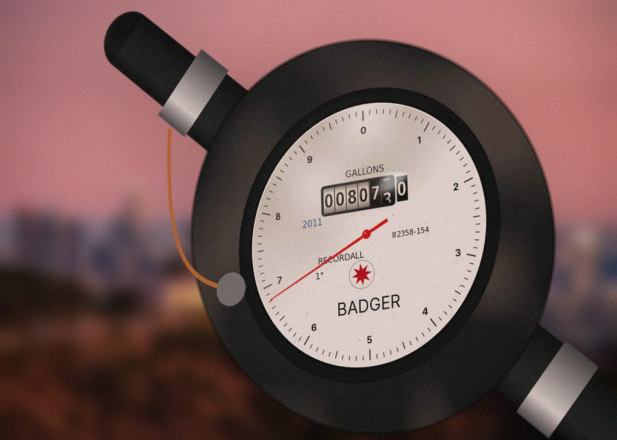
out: **80726.8** gal
